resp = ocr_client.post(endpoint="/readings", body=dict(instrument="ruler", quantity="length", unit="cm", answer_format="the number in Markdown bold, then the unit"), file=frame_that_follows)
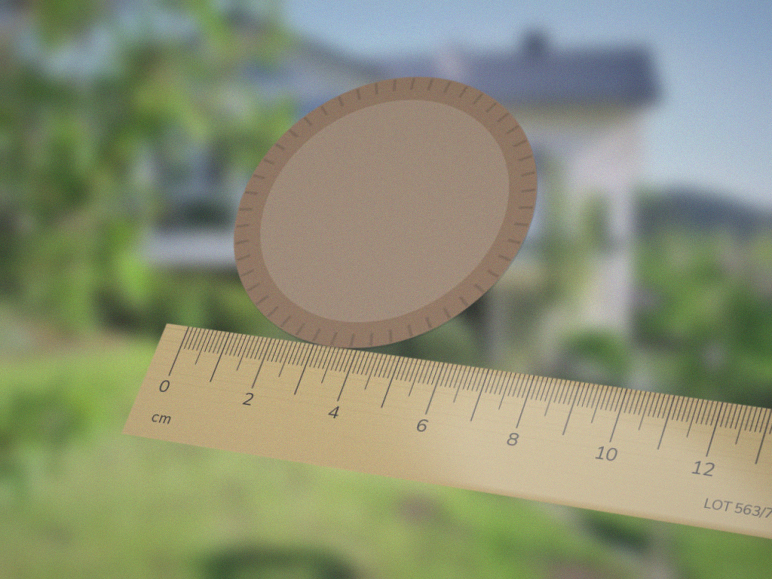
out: **6.8** cm
